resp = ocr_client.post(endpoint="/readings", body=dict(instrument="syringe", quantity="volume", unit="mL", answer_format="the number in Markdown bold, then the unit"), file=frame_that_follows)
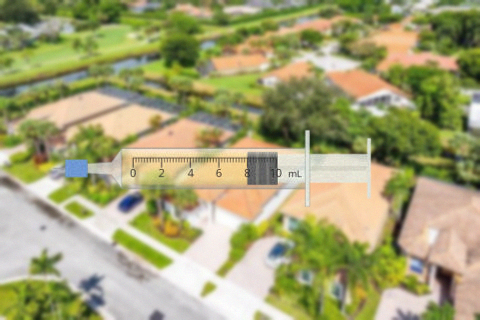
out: **8** mL
